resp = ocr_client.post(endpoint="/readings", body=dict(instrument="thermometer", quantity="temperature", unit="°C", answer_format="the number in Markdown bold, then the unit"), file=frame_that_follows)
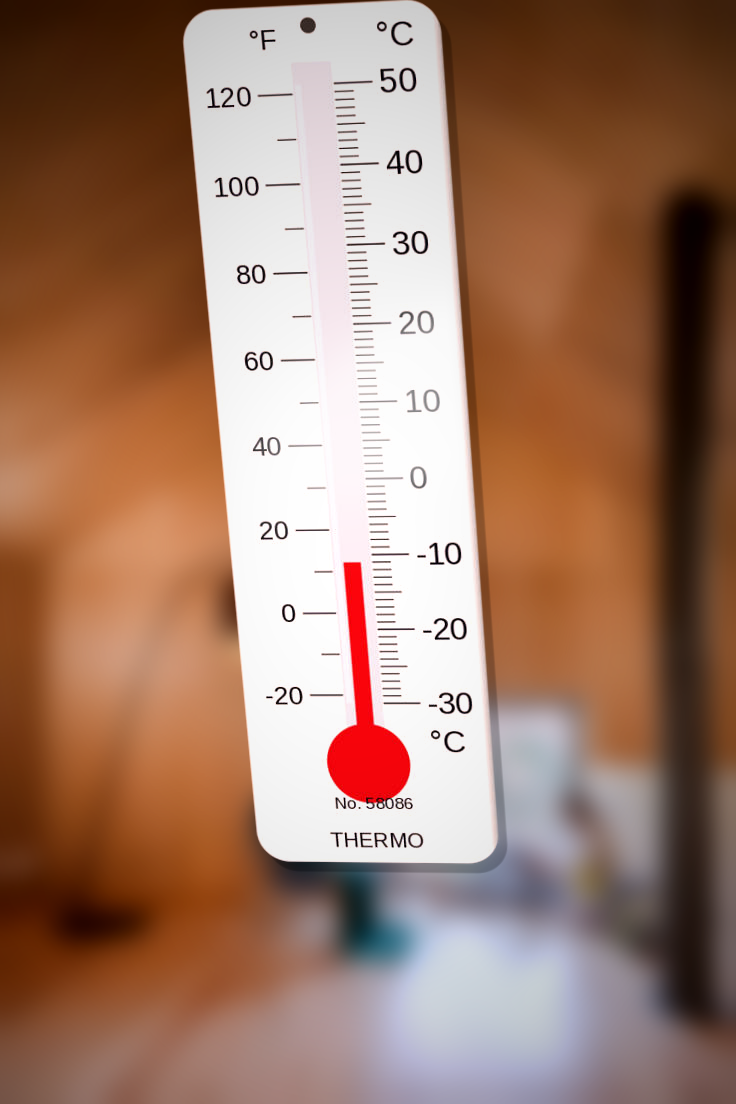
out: **-11** °C
